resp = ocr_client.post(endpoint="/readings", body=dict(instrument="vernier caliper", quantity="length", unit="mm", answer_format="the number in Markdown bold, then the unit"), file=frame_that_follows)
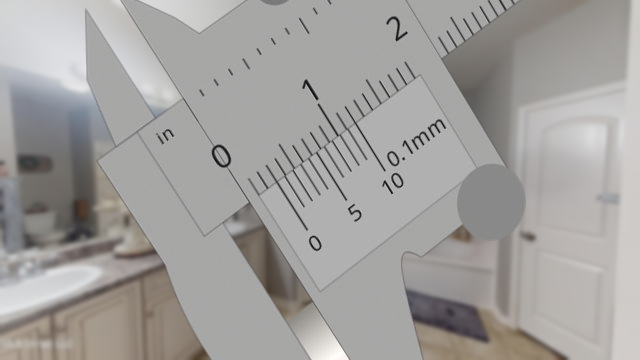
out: **3.0** mm
